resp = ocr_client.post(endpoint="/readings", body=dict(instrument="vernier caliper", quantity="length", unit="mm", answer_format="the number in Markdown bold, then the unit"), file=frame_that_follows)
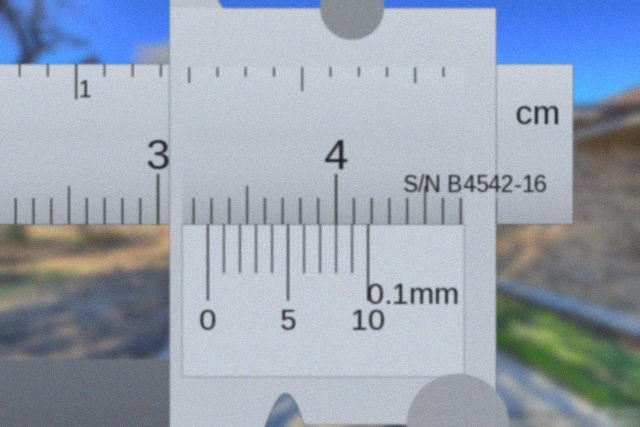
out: **32.8** mm
